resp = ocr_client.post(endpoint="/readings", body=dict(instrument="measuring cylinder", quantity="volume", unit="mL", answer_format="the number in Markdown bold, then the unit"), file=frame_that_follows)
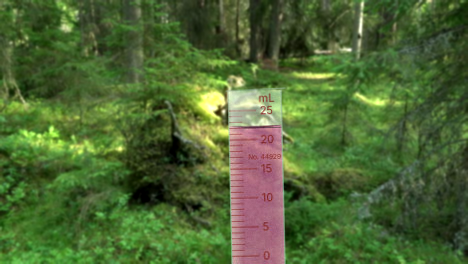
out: **22** mL
